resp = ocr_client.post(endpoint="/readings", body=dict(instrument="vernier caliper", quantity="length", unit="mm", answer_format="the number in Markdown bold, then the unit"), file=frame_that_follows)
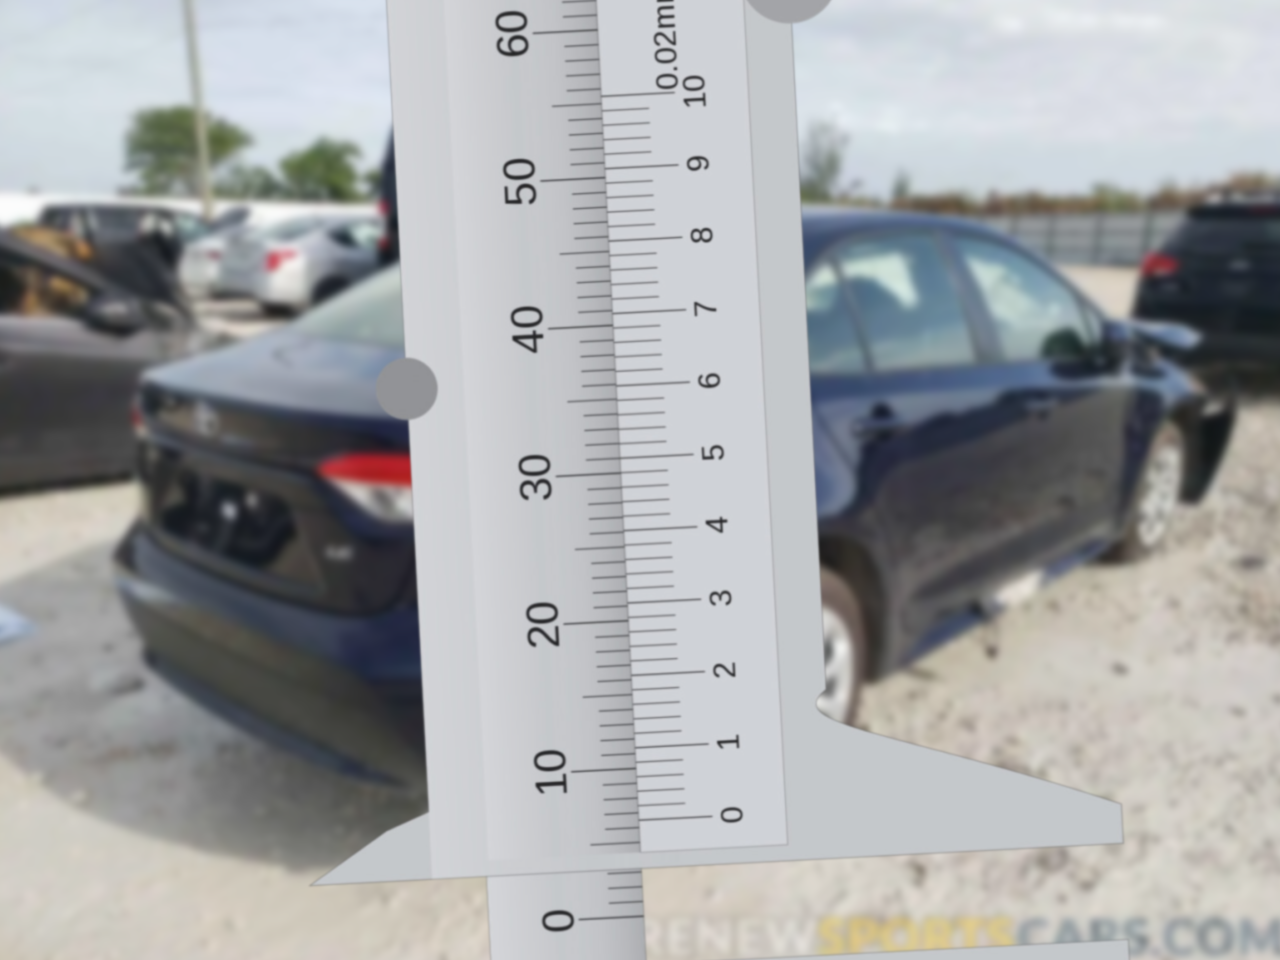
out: **6.5** mm
